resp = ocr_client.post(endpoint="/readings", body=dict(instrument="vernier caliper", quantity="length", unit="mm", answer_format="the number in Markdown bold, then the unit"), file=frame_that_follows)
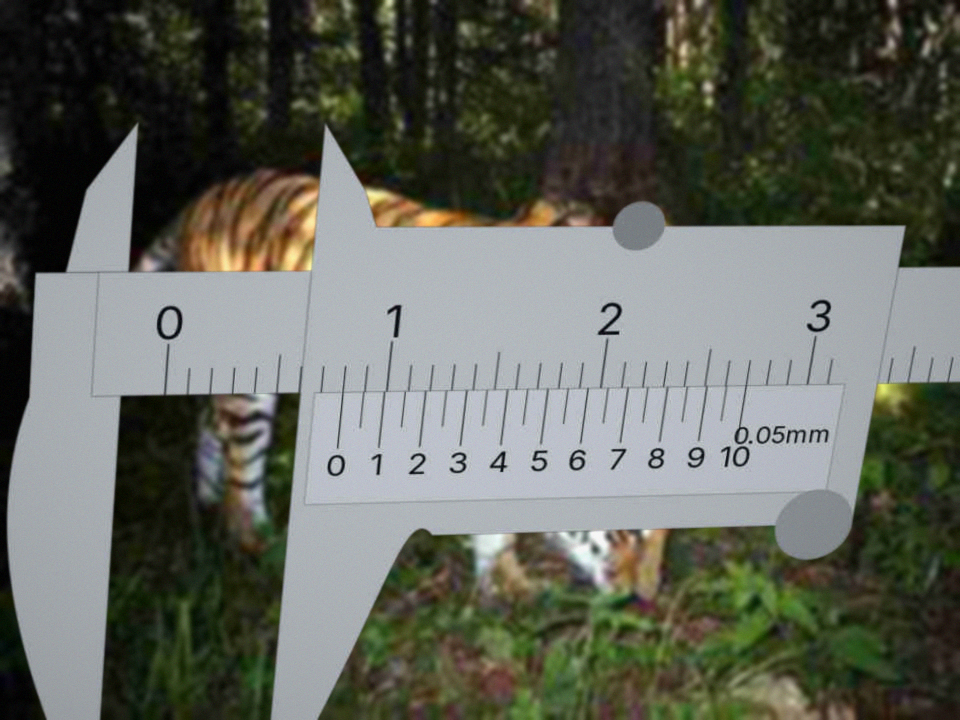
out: **8.0** mm
